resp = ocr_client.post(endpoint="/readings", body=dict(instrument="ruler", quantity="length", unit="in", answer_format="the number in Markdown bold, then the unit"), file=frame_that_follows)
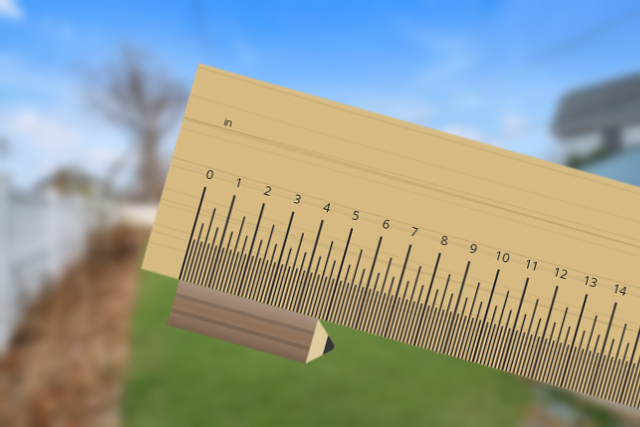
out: **5.5** in
